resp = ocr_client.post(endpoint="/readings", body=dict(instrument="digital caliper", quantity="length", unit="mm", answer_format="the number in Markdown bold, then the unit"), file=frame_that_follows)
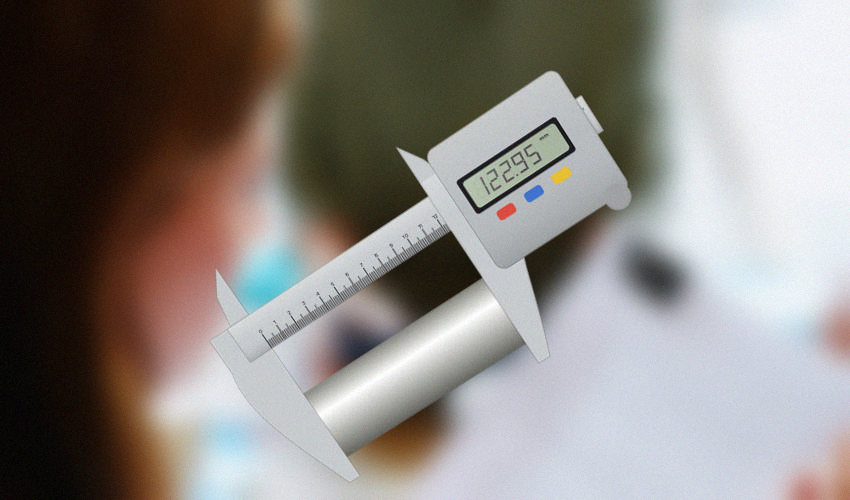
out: **122.95** mm
